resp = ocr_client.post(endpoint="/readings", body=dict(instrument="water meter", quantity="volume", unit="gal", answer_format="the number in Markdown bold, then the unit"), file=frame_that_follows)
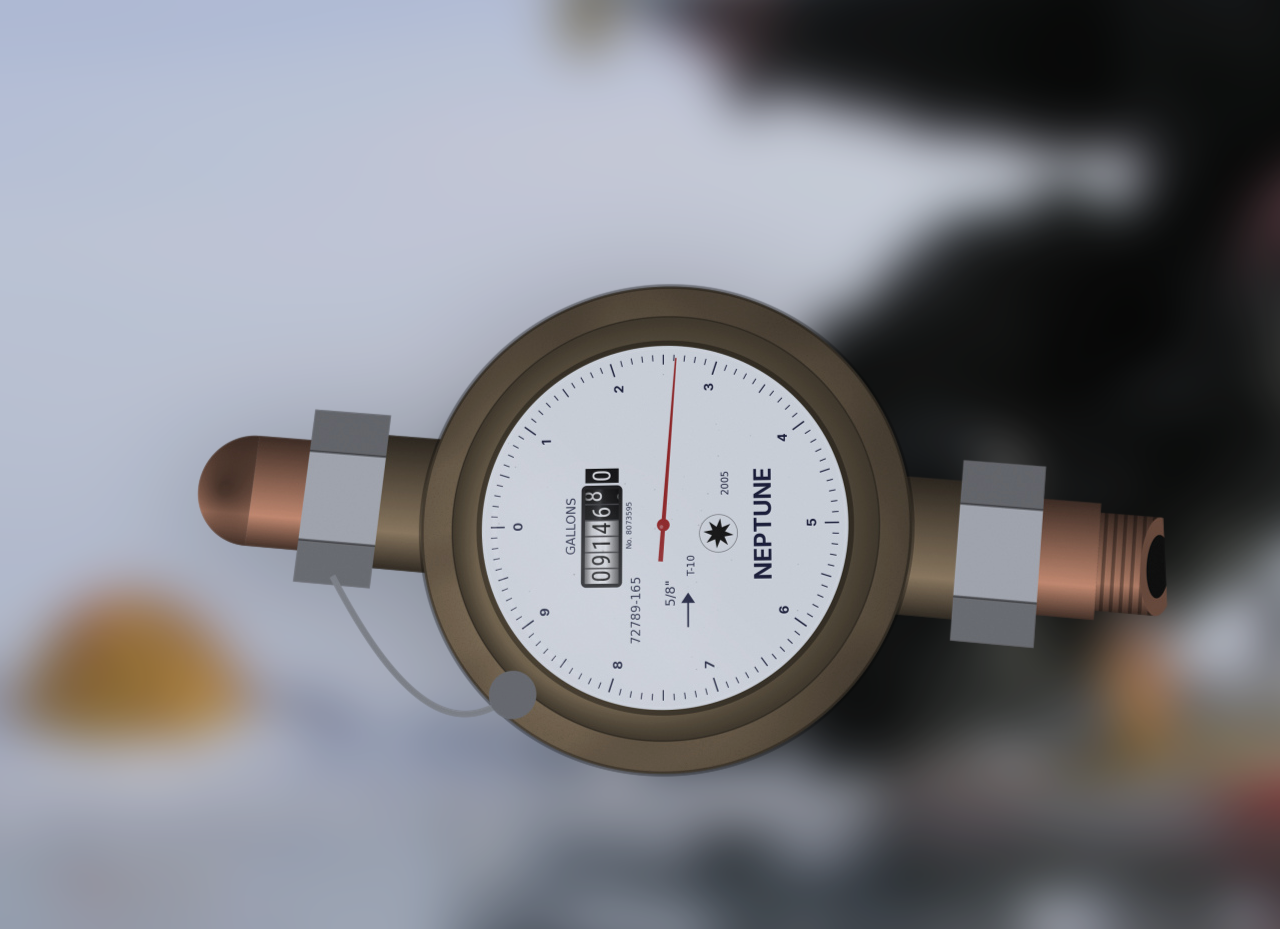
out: **914682.6** gal
